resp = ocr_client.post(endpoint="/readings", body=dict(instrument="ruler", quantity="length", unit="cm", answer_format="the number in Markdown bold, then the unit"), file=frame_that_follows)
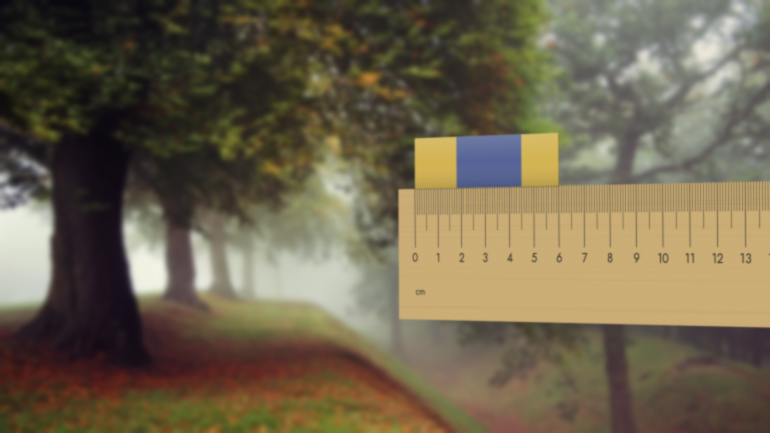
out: **6** cm
